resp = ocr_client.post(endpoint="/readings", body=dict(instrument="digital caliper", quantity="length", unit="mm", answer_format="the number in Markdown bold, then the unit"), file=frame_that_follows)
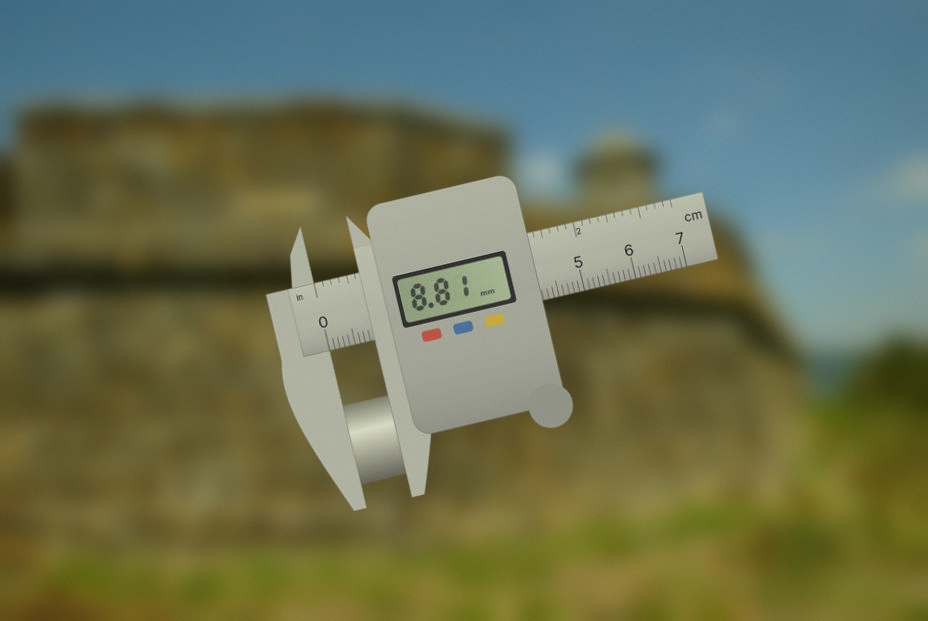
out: **8.81** mm
